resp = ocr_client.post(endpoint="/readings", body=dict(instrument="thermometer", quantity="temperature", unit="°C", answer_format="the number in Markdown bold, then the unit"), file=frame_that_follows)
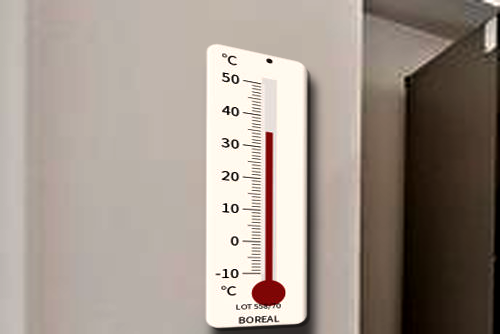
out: **35** °C
